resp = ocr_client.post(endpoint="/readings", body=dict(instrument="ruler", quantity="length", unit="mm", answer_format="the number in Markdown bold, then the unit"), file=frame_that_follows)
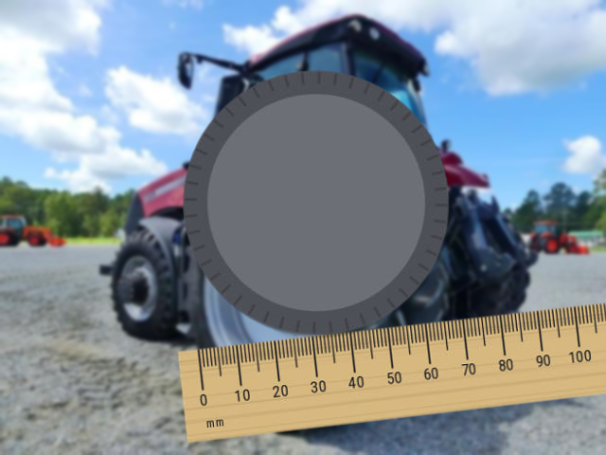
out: **70** mm
